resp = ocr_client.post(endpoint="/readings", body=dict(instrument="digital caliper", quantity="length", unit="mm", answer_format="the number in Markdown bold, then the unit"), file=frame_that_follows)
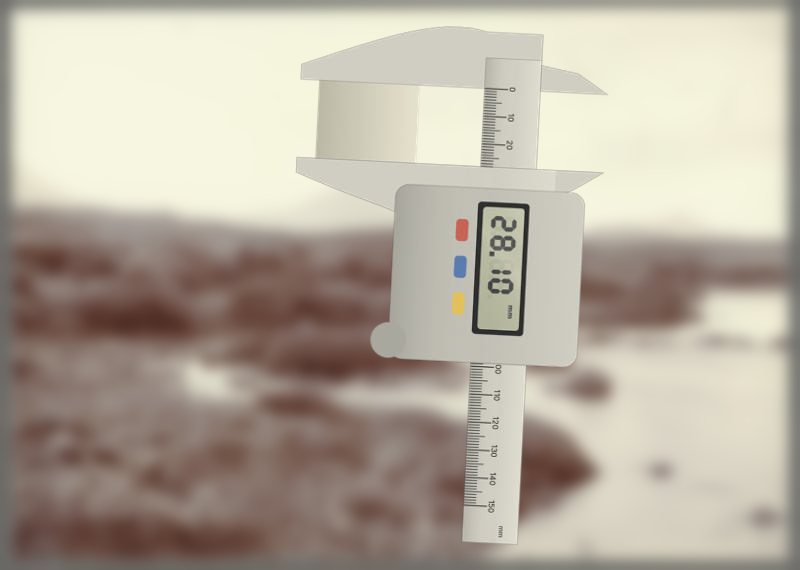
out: **28.10** mm
